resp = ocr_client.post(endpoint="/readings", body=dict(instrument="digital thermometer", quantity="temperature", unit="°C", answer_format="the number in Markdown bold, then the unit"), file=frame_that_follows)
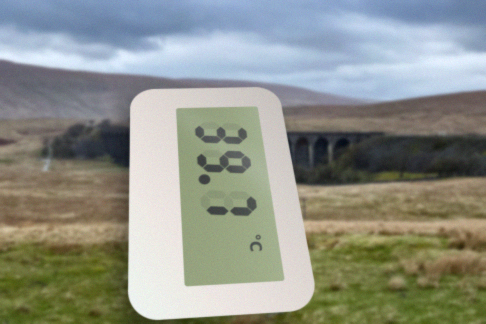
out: **39.7** °C
